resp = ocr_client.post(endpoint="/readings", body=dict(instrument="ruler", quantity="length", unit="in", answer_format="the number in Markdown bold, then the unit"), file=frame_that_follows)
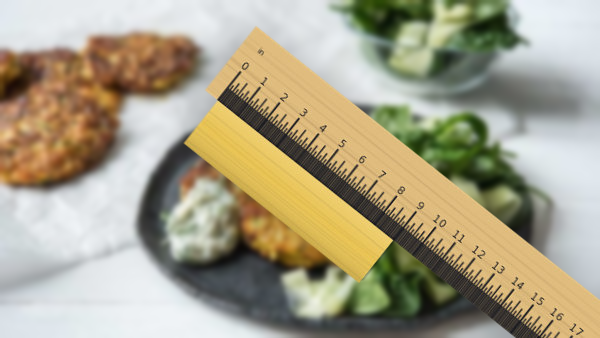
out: **9** in
